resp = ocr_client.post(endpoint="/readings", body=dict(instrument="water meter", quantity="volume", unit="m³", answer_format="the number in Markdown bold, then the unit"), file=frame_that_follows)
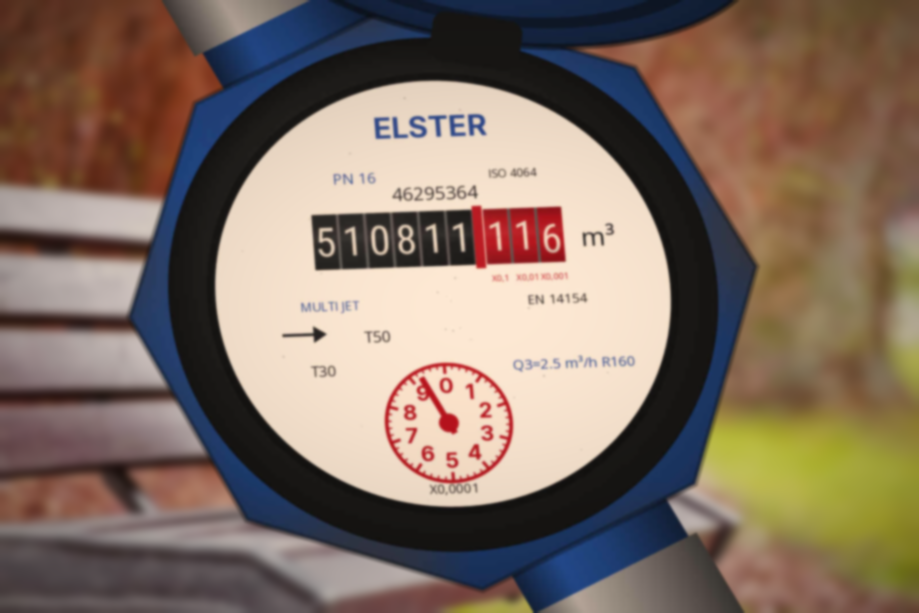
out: **510811.1159** m³
